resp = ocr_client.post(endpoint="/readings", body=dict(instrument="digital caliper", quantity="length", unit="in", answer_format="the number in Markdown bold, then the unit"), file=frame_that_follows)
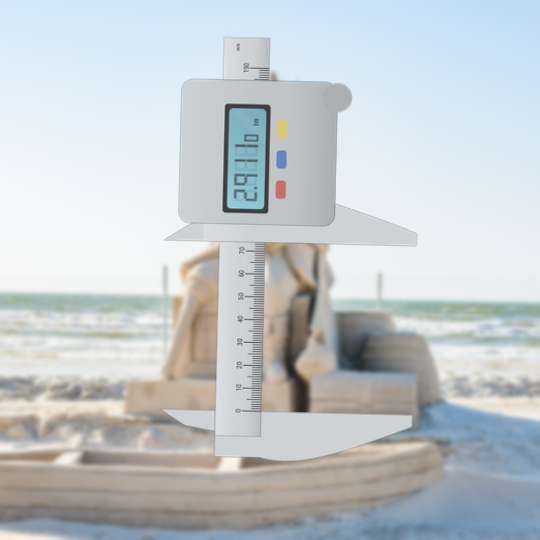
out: **2.9110** in
